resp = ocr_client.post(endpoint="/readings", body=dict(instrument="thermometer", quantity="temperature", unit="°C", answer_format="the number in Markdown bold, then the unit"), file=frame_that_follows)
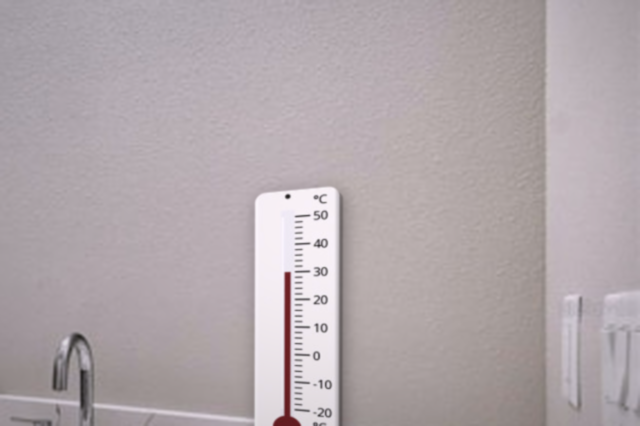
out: **30** °C
